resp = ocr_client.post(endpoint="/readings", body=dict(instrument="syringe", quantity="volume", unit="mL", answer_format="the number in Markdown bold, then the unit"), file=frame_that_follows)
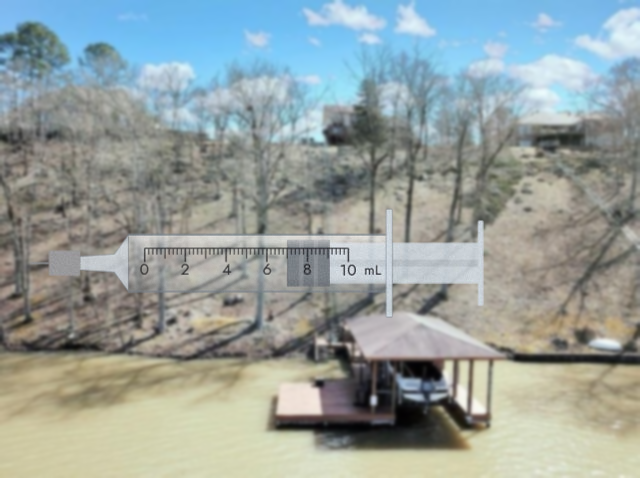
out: **7** mL
